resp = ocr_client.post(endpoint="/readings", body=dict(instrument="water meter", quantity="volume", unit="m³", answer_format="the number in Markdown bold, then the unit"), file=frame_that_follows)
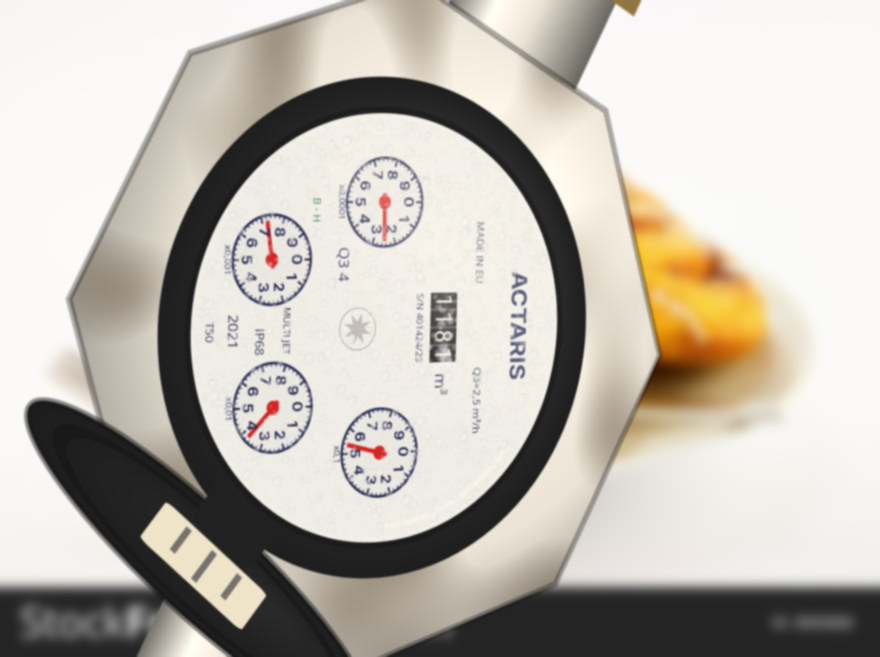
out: **1181.5372** m³
